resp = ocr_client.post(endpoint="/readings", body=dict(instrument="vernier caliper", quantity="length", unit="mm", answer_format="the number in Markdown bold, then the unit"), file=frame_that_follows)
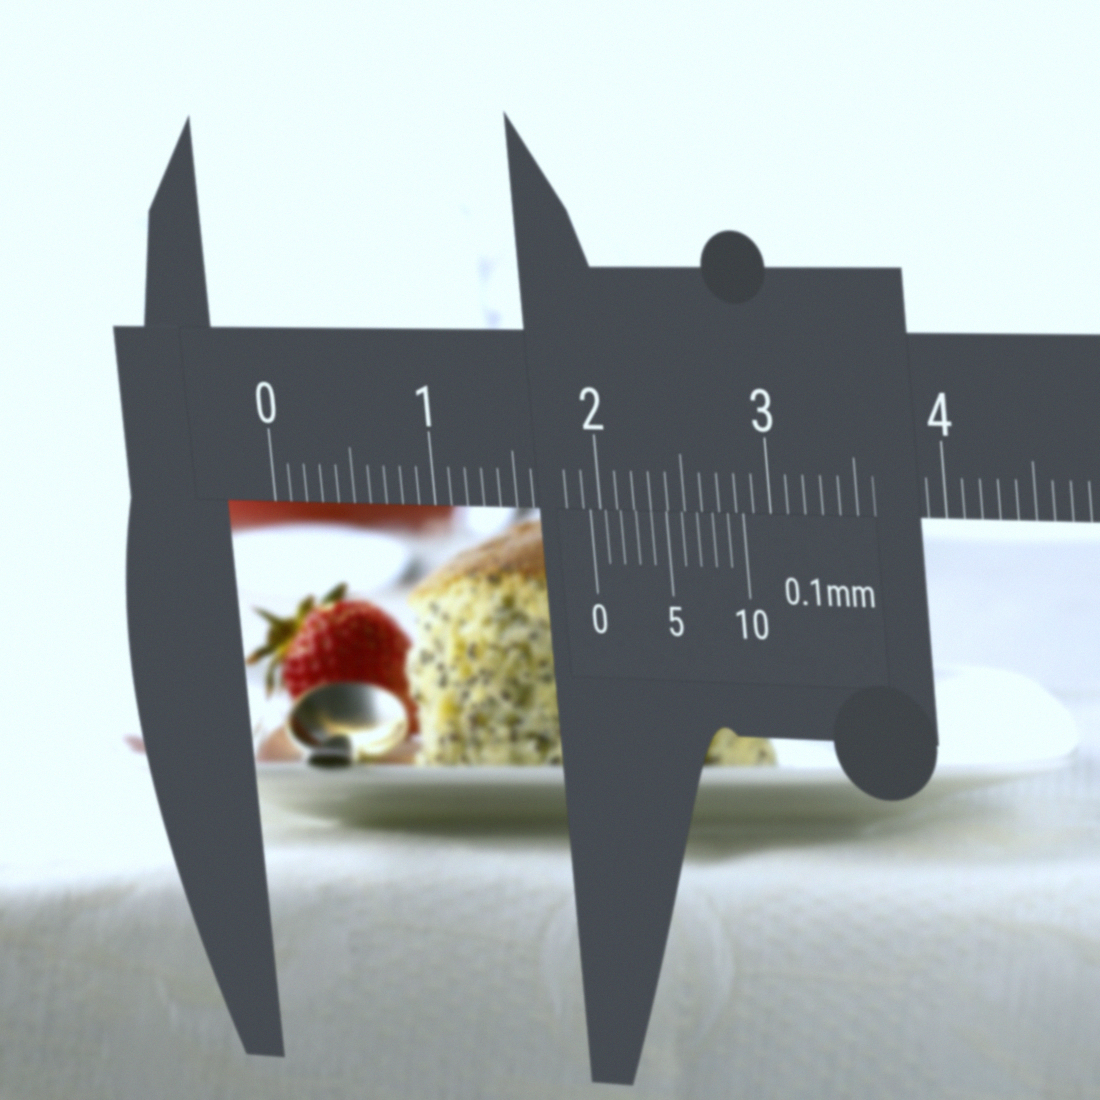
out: **19.4** mm
